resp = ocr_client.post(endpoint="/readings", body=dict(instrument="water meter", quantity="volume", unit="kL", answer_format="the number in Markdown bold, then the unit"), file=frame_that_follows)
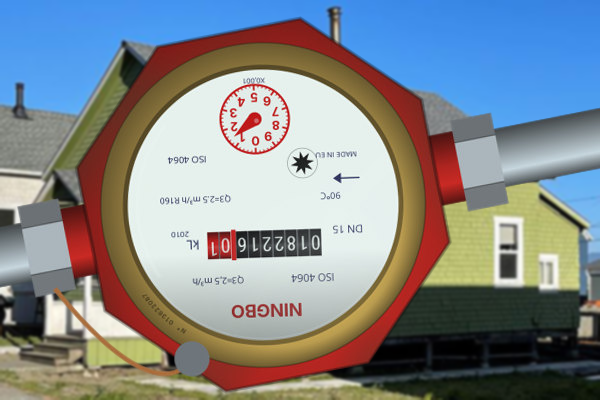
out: **182216.011** kL
